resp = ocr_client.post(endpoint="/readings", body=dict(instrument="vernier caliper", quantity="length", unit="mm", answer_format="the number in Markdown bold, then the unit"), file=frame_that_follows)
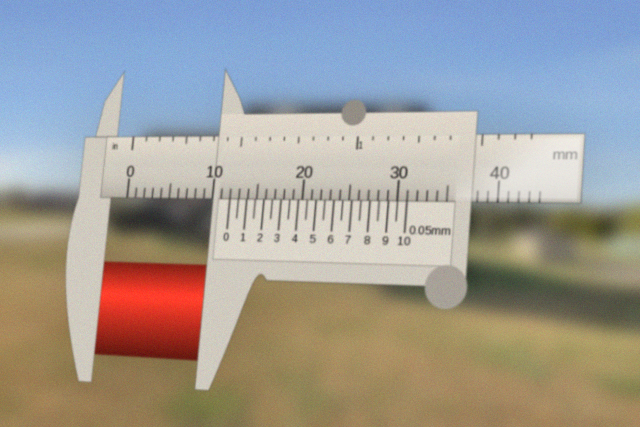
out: **12.0** mm
